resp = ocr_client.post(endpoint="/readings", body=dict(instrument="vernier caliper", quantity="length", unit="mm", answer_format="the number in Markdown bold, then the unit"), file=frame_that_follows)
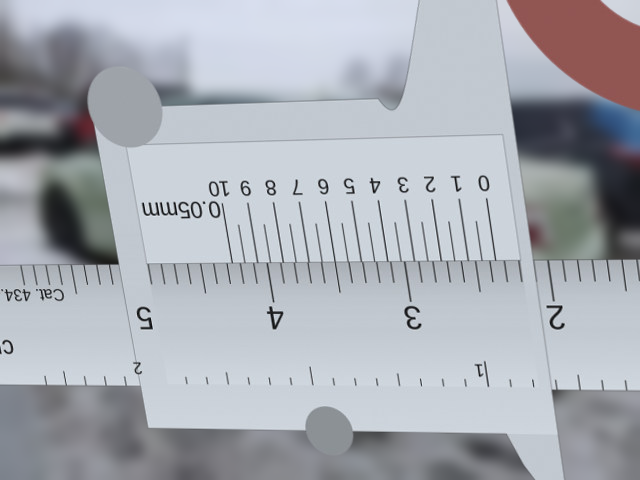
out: **23.6** mm
